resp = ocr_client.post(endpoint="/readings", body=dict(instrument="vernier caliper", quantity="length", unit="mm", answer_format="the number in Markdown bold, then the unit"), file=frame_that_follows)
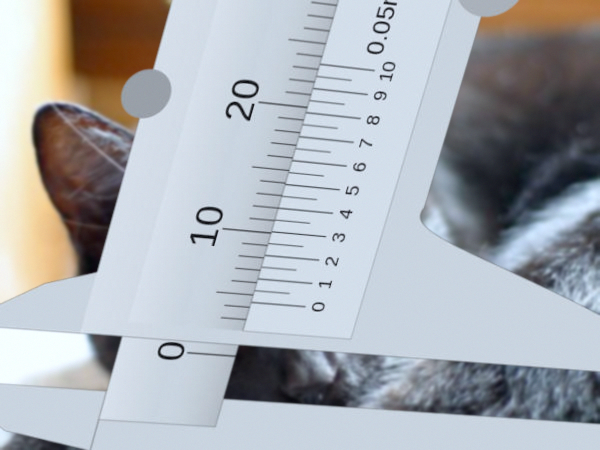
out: **4.4** mm
